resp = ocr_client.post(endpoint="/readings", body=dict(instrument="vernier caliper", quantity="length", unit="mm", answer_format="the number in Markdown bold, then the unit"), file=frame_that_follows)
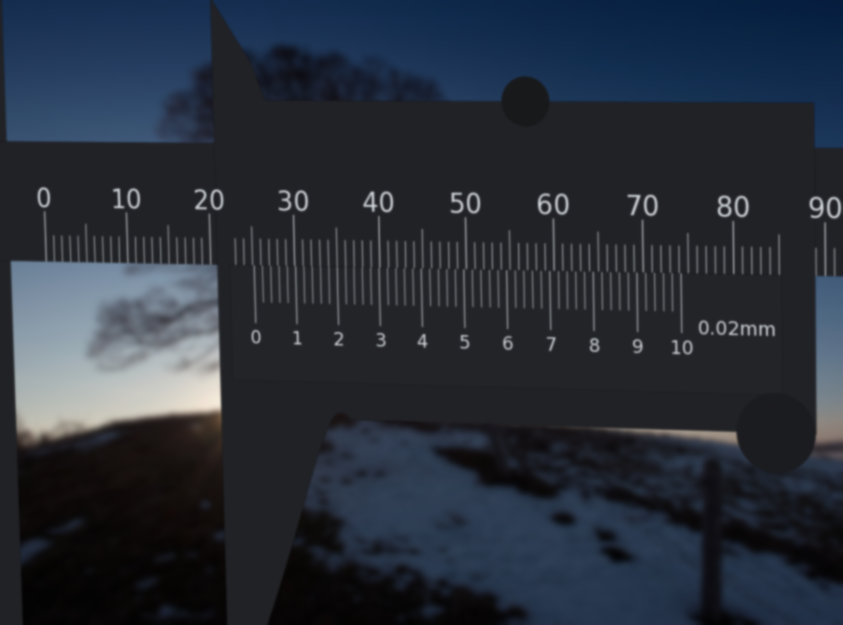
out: **25.2** mm
